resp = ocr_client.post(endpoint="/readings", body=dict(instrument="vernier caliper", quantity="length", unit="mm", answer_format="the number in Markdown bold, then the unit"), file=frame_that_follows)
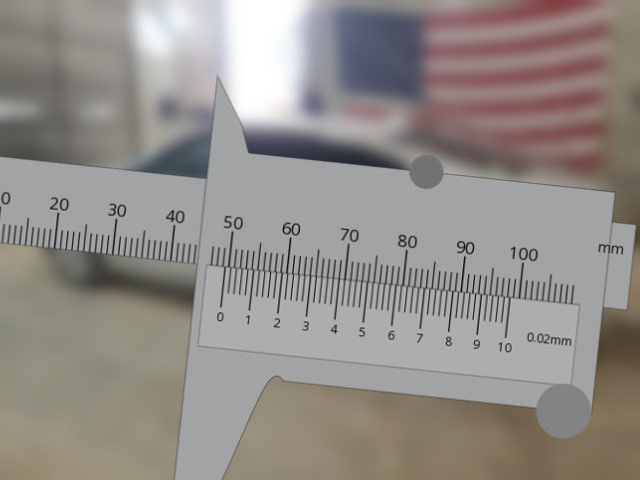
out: **49.4** mm
